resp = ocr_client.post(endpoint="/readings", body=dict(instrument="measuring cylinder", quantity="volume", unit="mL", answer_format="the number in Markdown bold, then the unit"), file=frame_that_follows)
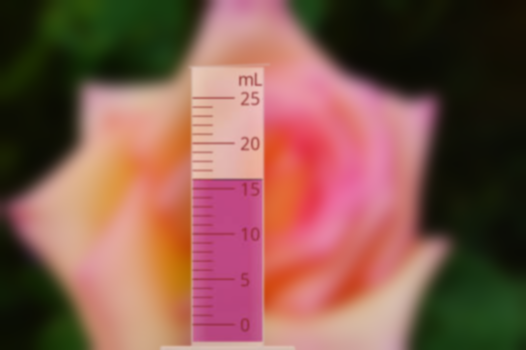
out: **16** mL
